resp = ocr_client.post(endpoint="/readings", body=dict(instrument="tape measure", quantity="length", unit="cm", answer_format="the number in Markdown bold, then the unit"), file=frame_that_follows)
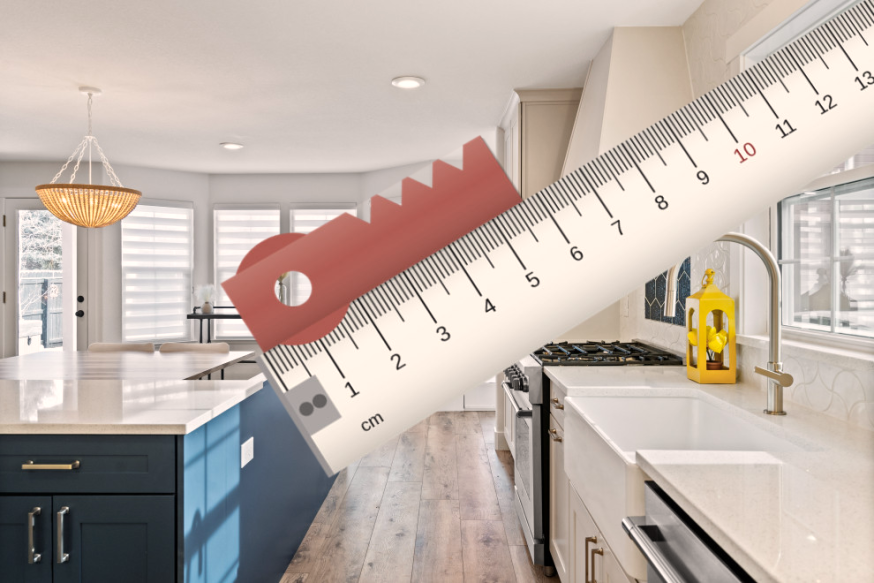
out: **5.7** cm
